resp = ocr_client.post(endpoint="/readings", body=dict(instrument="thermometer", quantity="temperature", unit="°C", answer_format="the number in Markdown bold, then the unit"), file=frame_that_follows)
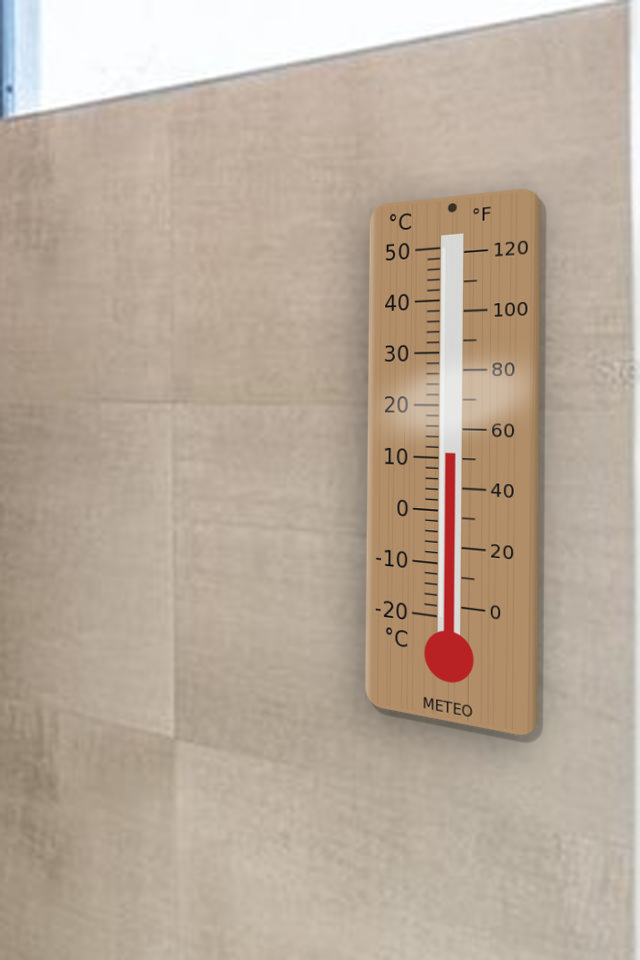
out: **11** °C
